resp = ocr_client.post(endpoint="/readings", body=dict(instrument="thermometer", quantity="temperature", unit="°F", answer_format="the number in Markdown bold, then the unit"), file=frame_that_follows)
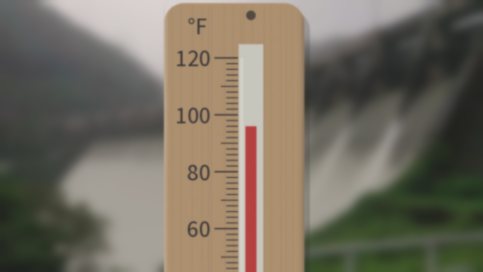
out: **96** °F
